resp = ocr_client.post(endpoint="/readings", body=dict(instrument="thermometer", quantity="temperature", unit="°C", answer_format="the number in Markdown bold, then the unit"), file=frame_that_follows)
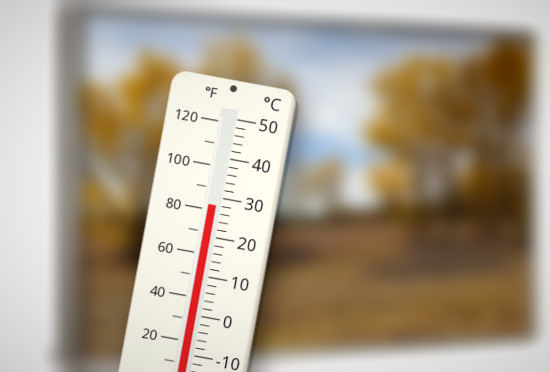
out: **28** °C
